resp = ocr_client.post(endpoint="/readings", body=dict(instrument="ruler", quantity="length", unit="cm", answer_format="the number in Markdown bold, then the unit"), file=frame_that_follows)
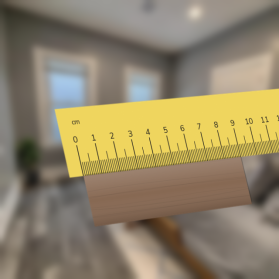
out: **9** cm
